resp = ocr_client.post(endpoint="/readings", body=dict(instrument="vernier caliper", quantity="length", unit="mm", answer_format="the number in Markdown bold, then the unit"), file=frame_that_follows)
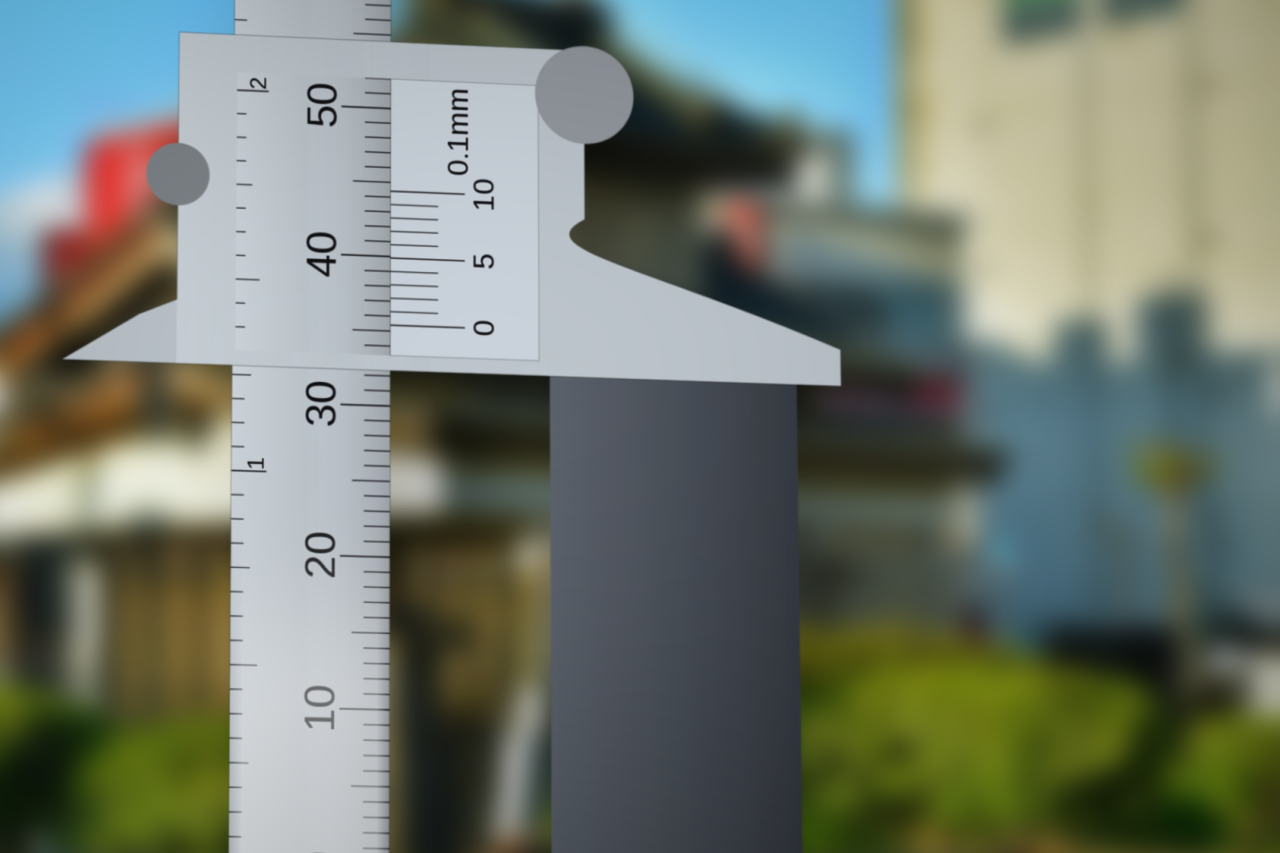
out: **35.4** mm
